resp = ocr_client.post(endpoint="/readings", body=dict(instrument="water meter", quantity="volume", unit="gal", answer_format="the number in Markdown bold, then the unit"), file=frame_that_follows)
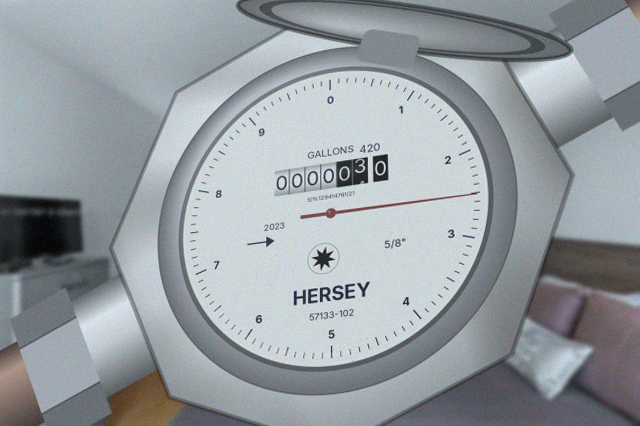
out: **32.5** gal
